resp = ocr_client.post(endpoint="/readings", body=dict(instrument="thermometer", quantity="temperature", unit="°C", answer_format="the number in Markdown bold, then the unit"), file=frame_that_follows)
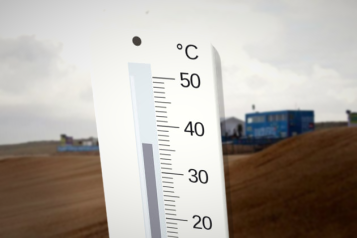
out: **36** °C
